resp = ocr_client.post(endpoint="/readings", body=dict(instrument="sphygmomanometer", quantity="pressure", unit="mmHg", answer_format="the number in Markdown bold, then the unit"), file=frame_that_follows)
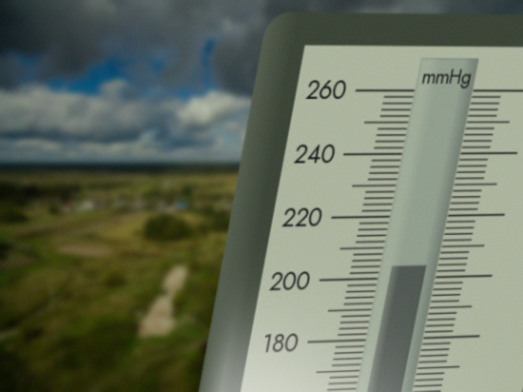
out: **204** mmHg
